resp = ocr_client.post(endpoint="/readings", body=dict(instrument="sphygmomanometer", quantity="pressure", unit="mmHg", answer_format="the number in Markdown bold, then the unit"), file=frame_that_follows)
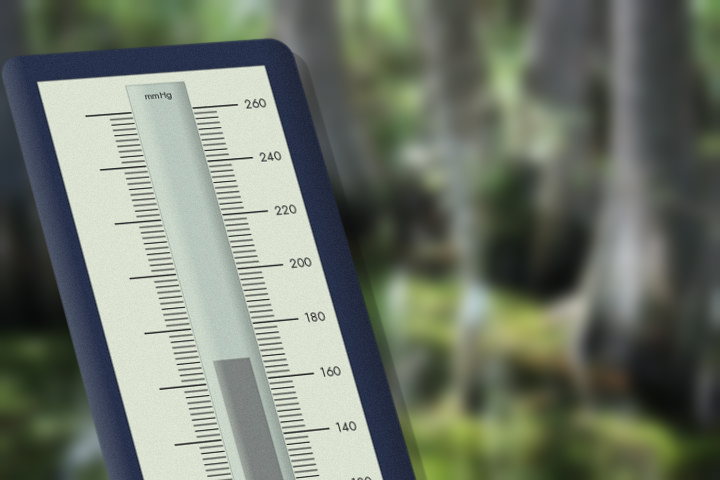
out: **168** mmHg
